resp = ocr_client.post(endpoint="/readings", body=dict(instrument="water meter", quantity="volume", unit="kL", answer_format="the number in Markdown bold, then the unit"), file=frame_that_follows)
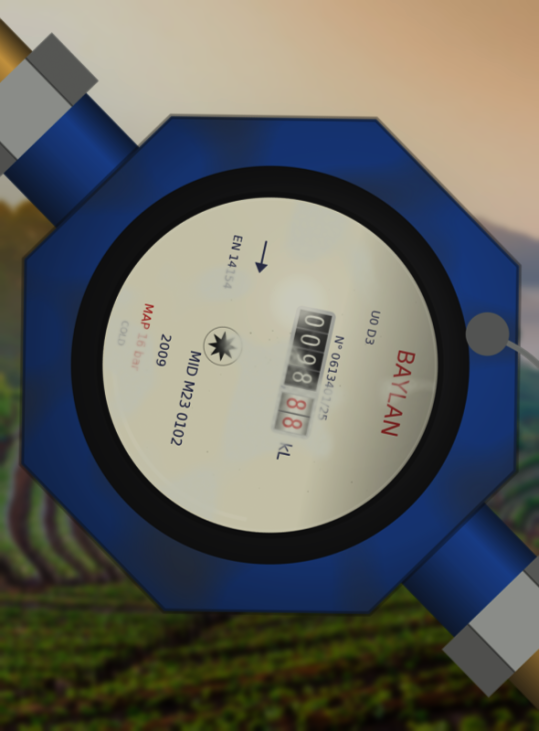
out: **98.88** kL
